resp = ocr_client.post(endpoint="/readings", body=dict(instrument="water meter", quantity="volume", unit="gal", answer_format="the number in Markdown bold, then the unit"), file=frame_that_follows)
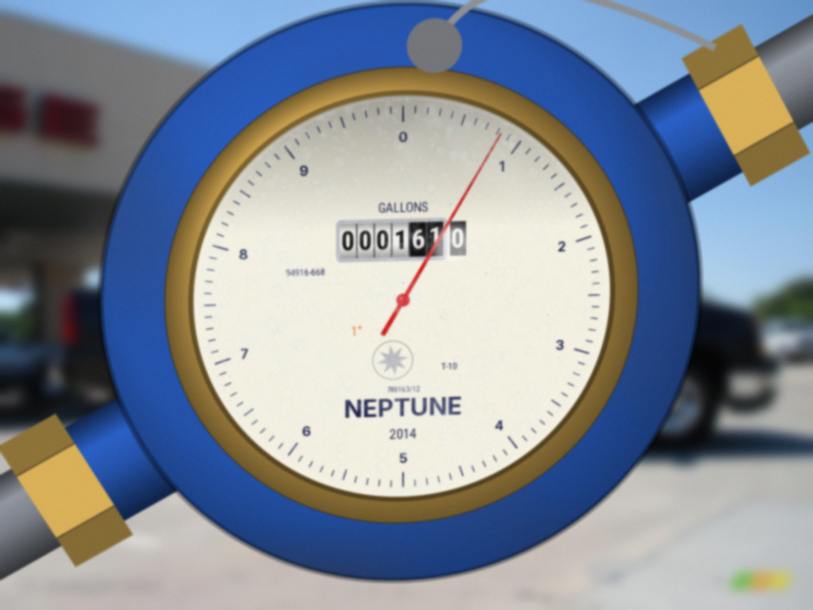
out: **1610.8** gal
